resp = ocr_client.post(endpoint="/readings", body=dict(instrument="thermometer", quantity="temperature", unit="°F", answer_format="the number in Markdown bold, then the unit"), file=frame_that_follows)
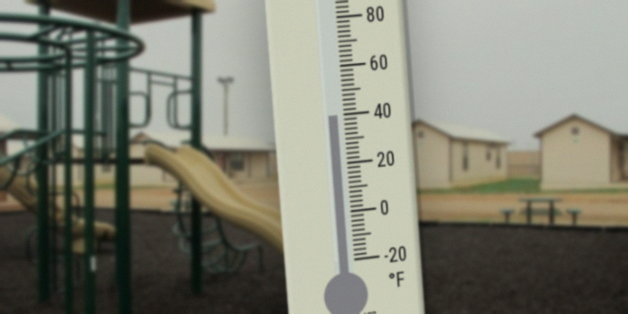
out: **40** °F
